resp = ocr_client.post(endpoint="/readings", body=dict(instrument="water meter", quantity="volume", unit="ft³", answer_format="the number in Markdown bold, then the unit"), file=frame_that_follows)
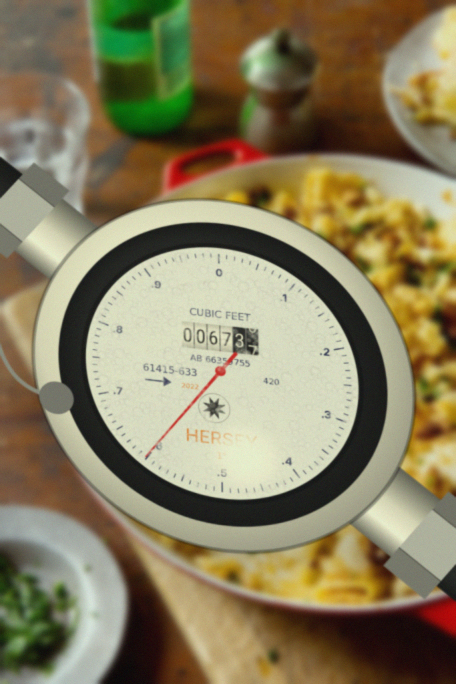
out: **6736.60** ft³
